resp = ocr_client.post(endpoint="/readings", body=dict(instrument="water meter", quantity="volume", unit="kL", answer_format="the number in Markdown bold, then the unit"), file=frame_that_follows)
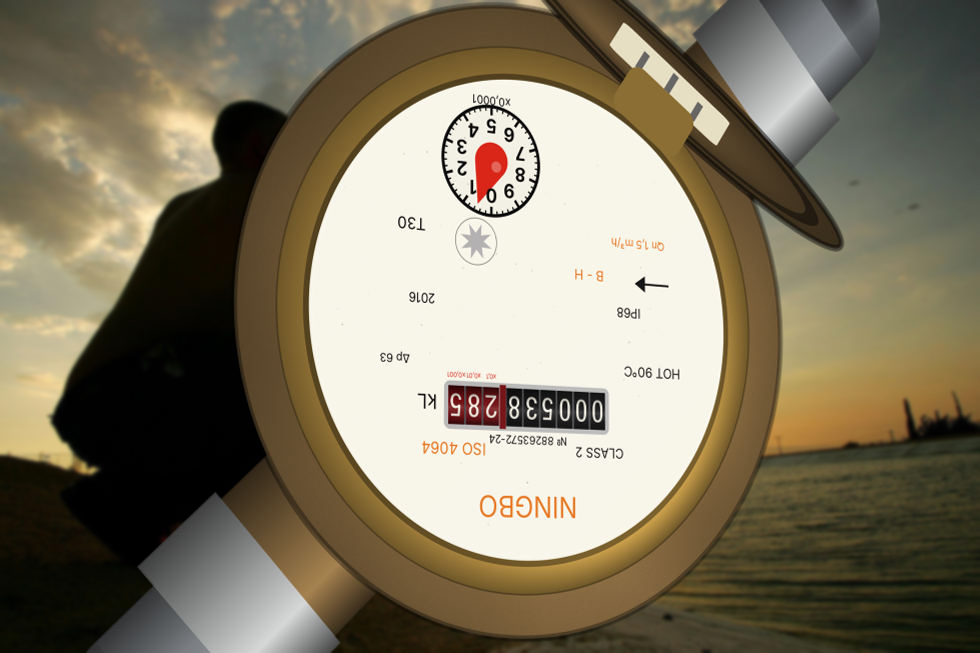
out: **538.2850** kL
